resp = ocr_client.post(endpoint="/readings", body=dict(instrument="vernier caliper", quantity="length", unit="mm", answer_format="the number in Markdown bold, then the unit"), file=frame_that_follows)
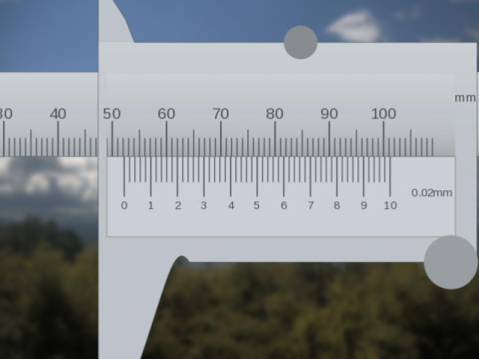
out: **52.2** mm
